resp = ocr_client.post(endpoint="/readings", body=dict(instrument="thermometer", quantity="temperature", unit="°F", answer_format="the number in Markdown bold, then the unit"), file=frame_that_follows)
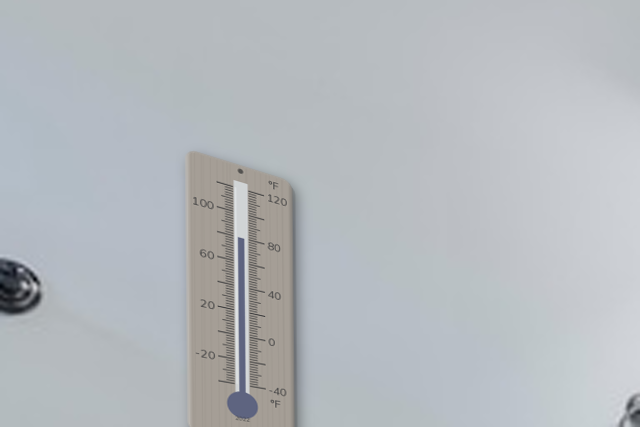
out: **80** °F
